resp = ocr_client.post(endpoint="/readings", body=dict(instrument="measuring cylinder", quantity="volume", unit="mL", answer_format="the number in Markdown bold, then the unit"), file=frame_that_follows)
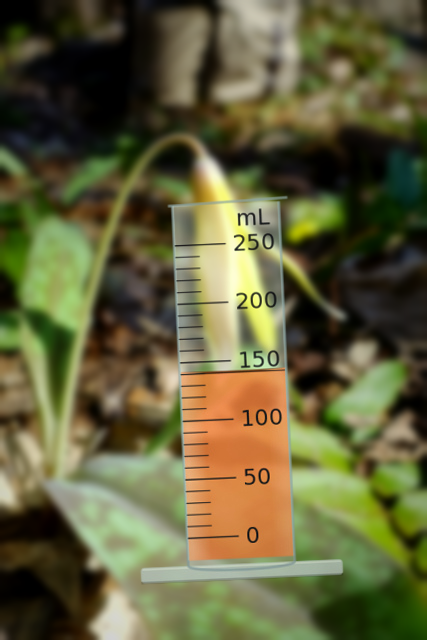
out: **140** mL
